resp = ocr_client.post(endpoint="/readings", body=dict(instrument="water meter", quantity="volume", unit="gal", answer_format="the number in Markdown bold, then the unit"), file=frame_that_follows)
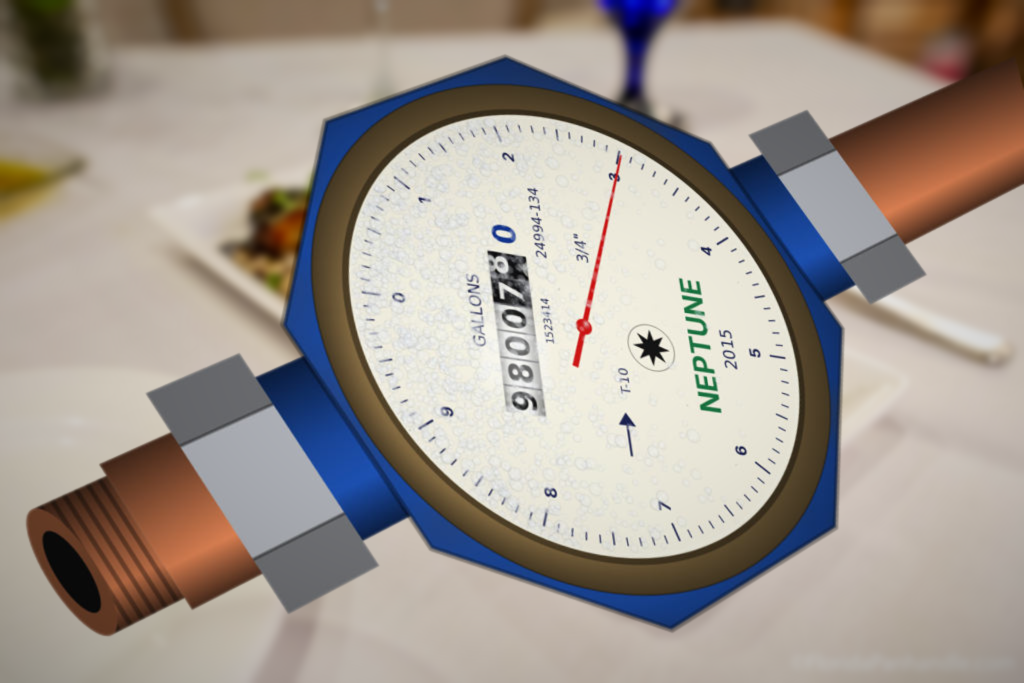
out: **9800783.0** gal
